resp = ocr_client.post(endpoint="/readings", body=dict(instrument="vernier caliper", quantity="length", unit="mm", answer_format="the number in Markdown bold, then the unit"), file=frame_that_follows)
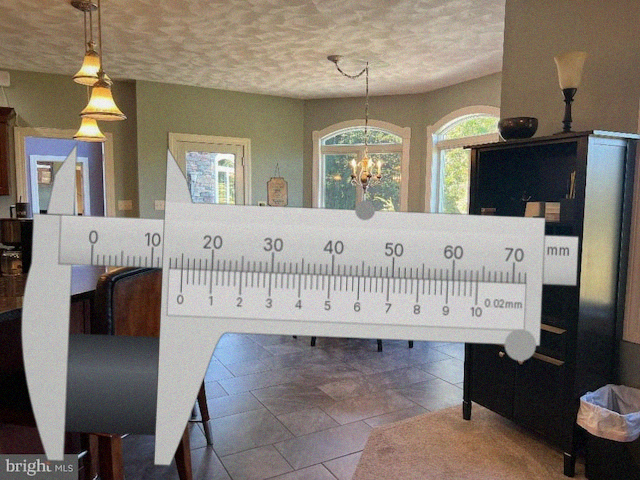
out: **15.0** mm
